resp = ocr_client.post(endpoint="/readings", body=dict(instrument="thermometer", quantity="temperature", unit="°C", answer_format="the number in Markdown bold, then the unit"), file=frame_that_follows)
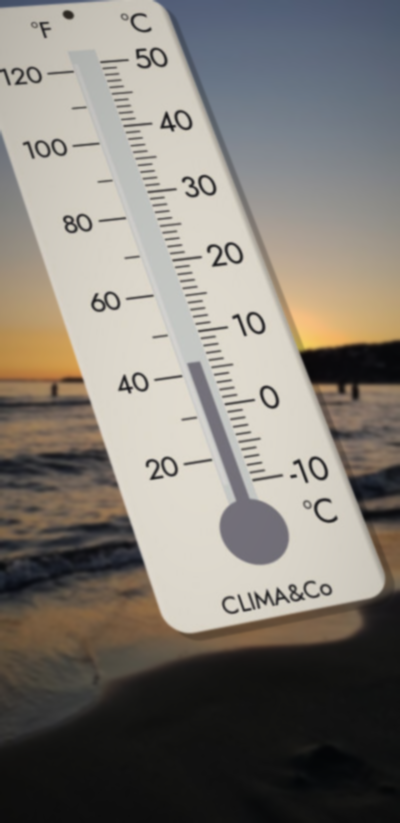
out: **6** °C
